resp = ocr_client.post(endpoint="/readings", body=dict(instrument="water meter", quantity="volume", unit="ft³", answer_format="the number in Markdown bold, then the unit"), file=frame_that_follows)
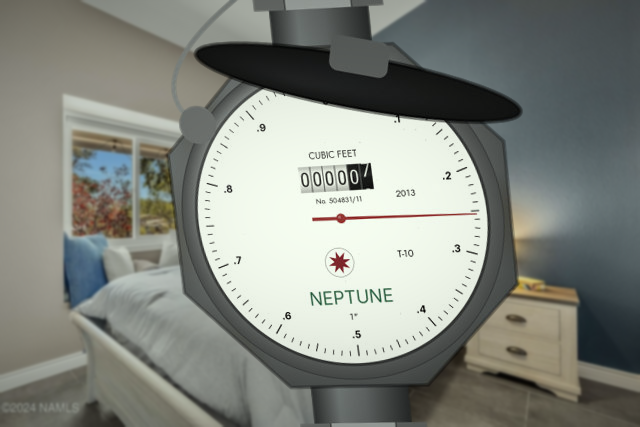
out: **7.25** ft³
